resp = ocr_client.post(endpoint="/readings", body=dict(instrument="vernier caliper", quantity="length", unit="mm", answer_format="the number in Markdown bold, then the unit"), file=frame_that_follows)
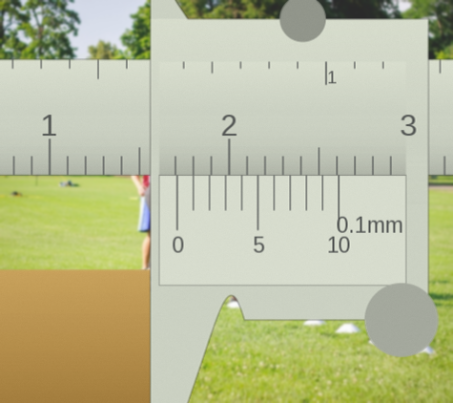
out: **17.1** mm
